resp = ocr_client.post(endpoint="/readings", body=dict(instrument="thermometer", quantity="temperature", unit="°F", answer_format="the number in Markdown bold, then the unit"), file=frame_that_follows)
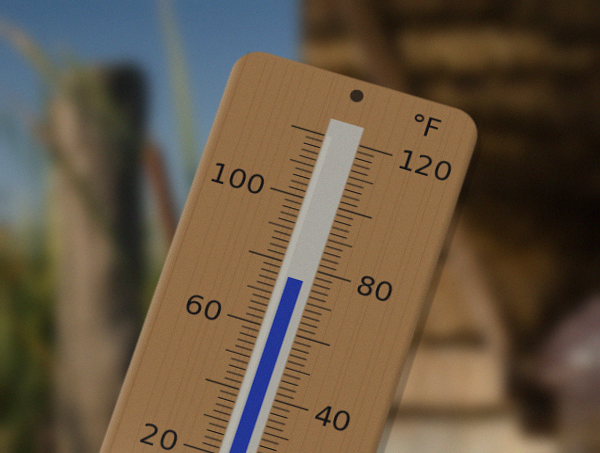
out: **76** °F
